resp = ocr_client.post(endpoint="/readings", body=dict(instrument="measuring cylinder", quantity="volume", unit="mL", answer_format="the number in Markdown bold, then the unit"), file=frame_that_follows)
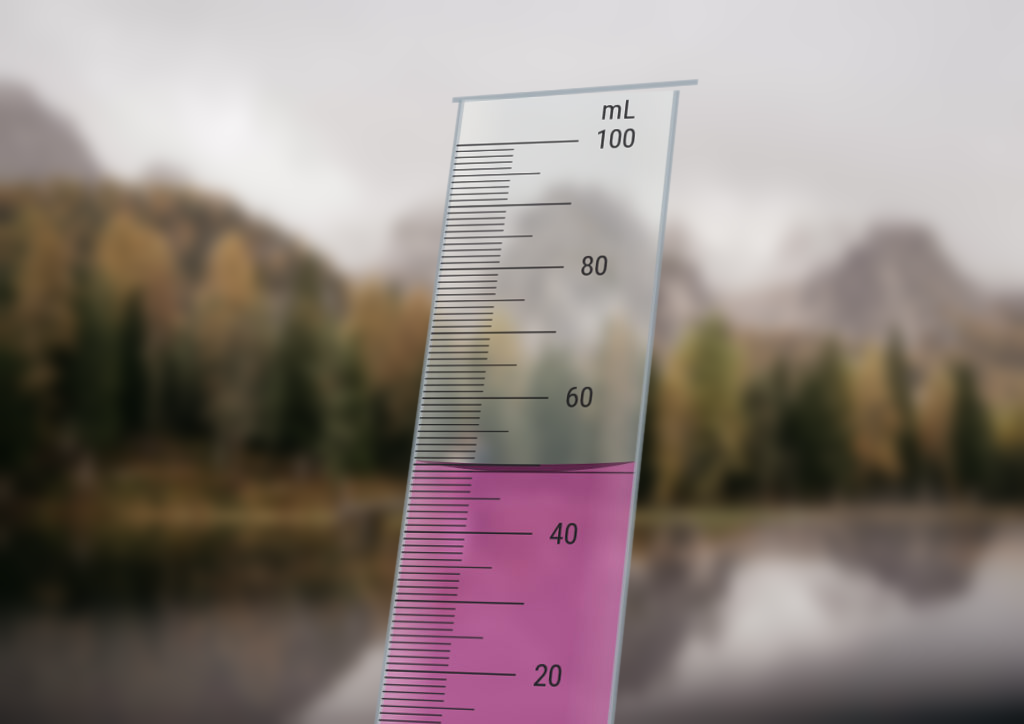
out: **49** mL
